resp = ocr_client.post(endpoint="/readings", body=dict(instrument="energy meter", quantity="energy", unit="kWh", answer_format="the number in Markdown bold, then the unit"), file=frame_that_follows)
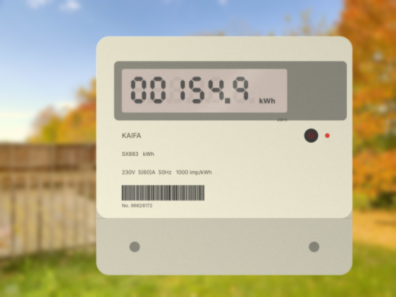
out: **154.9** kWh
